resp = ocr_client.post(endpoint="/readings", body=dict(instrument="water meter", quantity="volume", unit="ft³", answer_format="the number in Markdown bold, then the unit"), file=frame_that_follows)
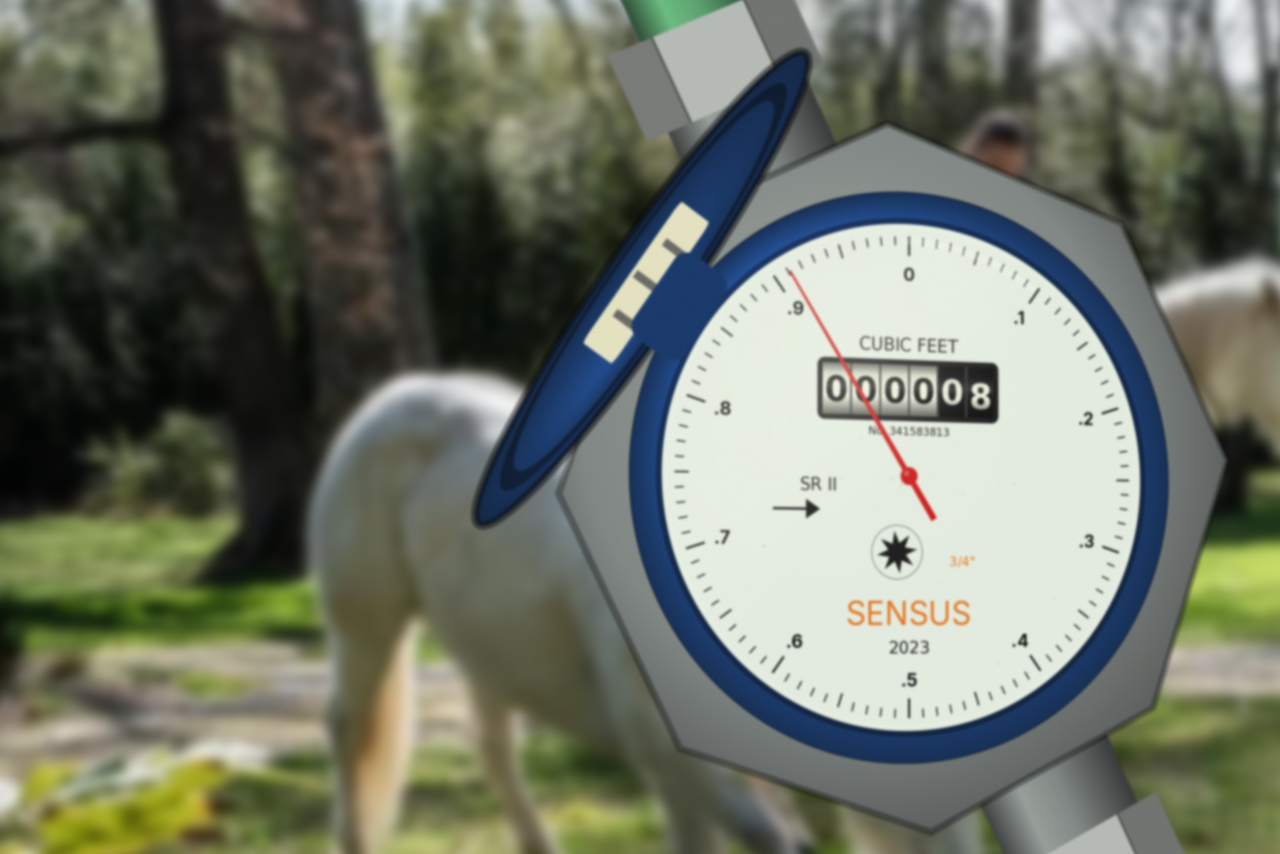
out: **7.91** ft³
